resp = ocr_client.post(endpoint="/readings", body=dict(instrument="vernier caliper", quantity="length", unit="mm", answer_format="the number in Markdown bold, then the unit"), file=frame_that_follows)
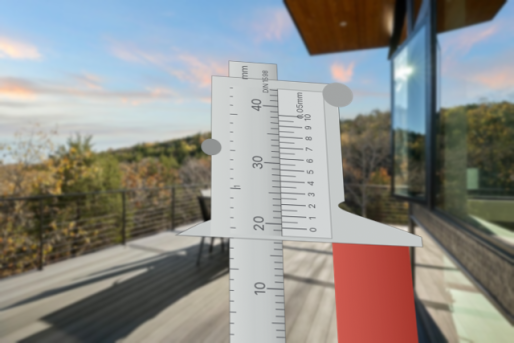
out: **19.4** mm
